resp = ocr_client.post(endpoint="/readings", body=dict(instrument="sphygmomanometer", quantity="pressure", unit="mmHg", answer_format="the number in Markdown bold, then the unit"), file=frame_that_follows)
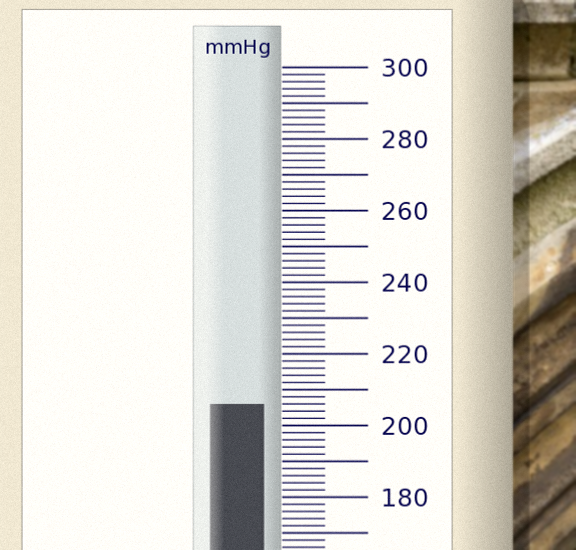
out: **206** mmHg
